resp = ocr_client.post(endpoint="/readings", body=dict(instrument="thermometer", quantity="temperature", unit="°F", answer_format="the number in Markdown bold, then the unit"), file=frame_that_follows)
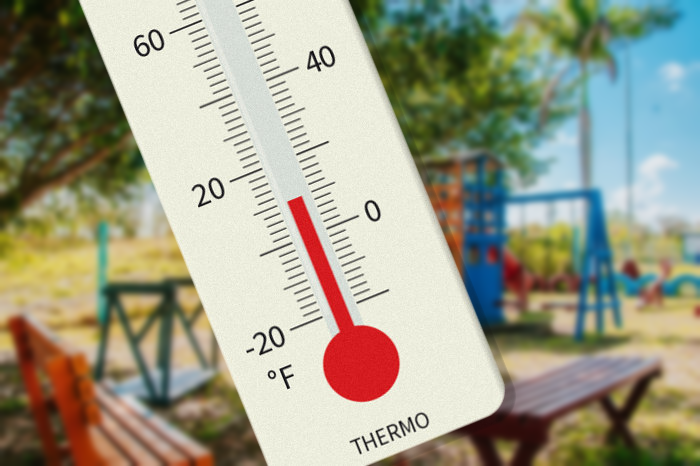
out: **10** °F
